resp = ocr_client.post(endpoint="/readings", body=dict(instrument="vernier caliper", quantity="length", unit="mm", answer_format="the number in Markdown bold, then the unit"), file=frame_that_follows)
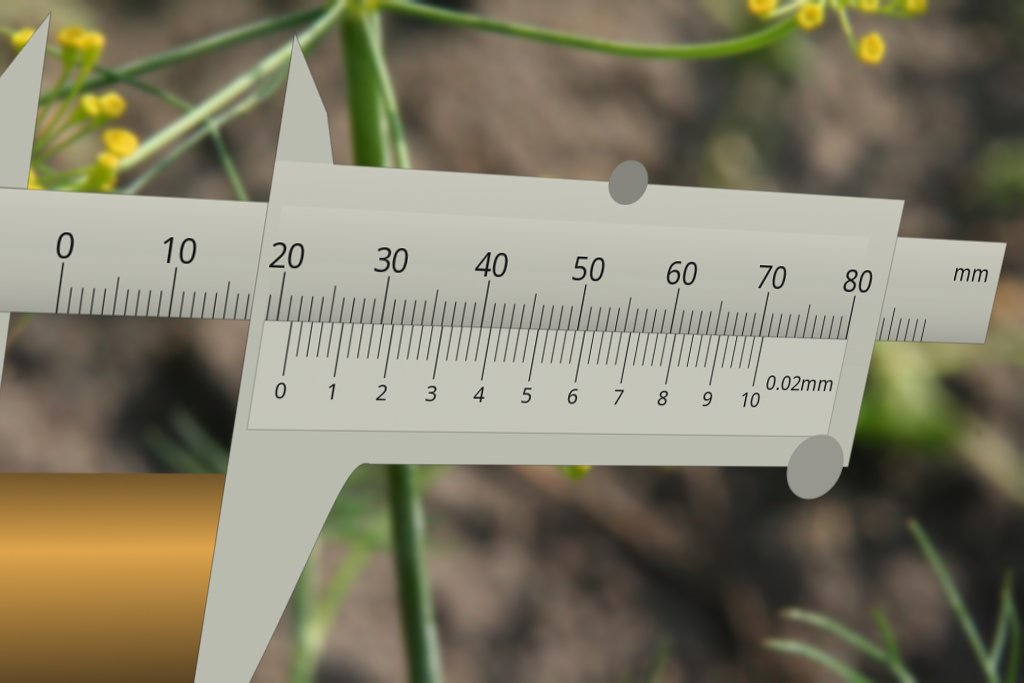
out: **21.4** mm
